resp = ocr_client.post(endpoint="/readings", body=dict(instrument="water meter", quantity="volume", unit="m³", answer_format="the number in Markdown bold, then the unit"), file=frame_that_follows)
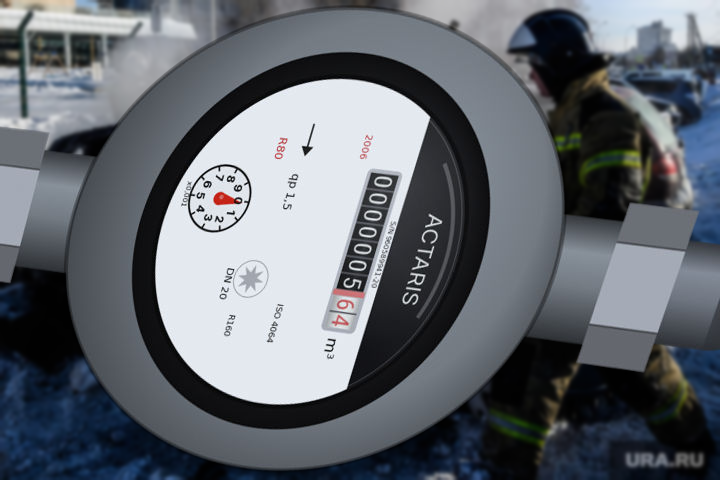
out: **5.640** m³
